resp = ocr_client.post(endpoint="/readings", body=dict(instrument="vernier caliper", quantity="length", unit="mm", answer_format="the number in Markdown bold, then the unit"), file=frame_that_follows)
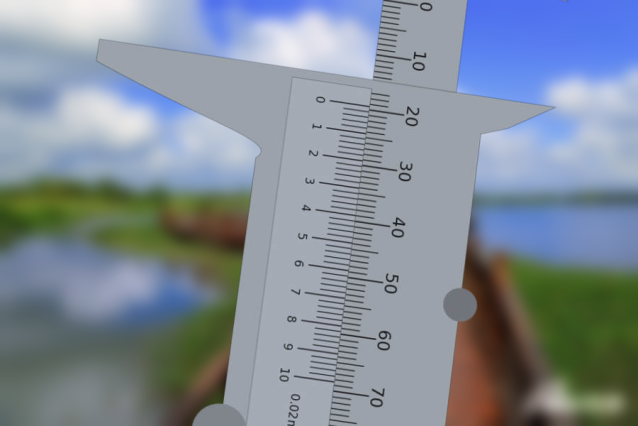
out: **19.4** mm
